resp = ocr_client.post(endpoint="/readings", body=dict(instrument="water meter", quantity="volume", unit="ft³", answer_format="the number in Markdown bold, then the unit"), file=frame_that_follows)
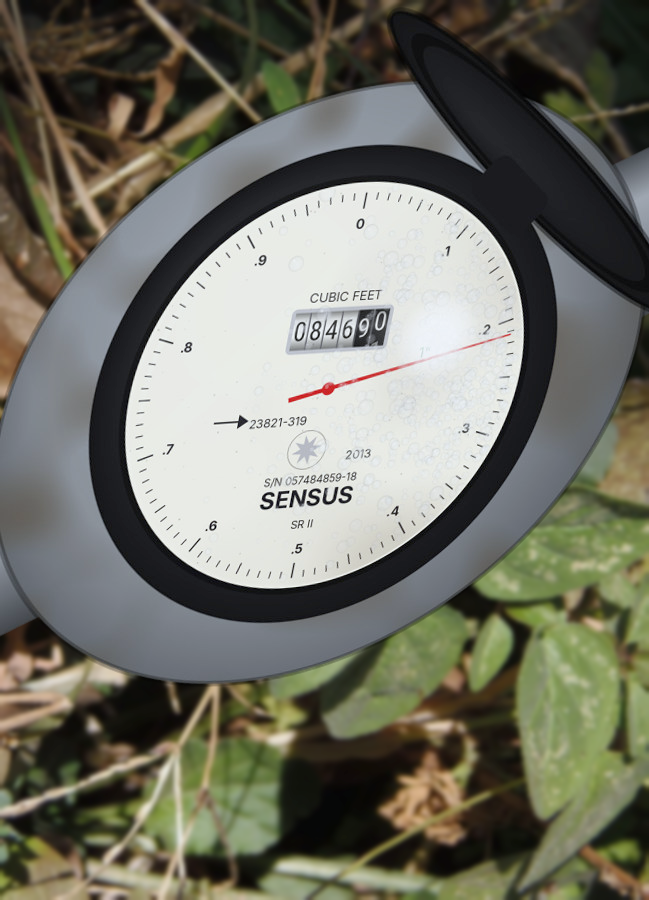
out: **84690.21** ft³
